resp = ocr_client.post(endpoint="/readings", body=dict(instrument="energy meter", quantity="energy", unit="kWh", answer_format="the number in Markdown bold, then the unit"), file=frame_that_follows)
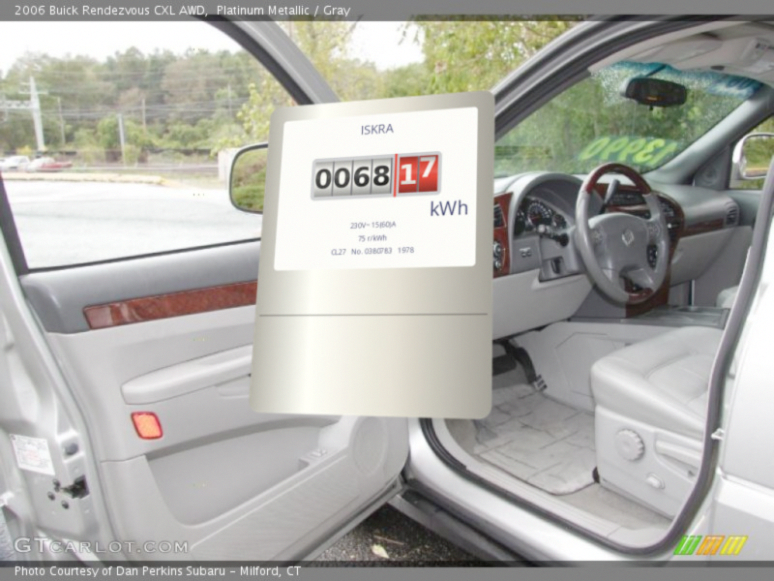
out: **68.17** kWh
